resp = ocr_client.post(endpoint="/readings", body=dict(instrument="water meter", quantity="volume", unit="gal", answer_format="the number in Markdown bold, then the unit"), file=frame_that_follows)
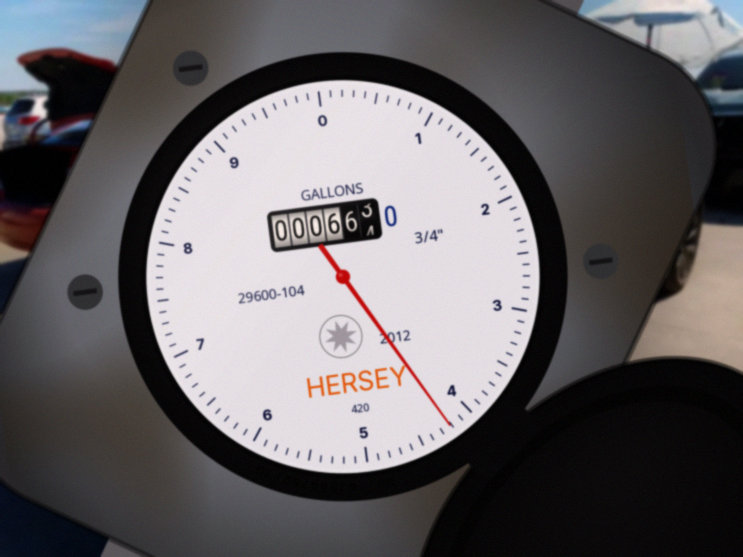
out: **6634.2** gal
